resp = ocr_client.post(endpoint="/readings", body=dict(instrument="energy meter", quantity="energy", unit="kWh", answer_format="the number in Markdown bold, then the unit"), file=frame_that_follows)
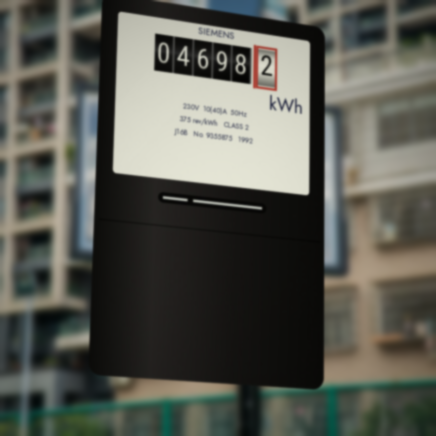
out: **4698.2** kWh
